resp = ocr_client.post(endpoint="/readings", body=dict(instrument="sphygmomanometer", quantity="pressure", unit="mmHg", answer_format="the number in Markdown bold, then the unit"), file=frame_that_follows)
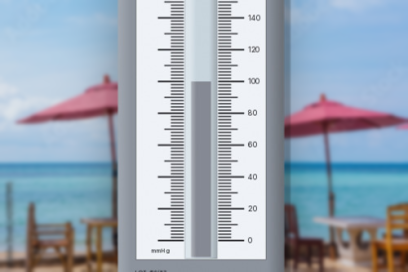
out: **100** mmHg
